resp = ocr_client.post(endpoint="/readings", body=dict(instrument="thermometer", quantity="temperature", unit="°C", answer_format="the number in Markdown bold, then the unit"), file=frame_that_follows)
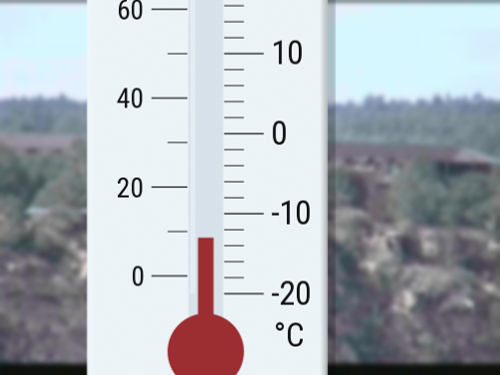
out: **-13** °C
